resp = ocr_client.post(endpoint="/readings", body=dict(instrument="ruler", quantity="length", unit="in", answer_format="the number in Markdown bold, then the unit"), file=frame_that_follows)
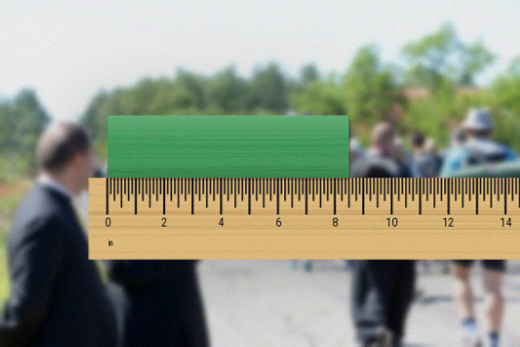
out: **8.5** in
